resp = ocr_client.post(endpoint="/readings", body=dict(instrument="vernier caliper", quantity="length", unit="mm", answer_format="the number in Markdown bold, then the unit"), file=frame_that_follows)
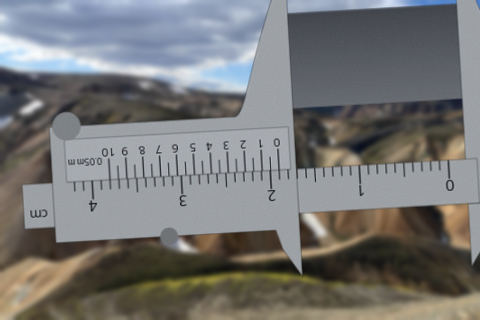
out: **19.0** mm
